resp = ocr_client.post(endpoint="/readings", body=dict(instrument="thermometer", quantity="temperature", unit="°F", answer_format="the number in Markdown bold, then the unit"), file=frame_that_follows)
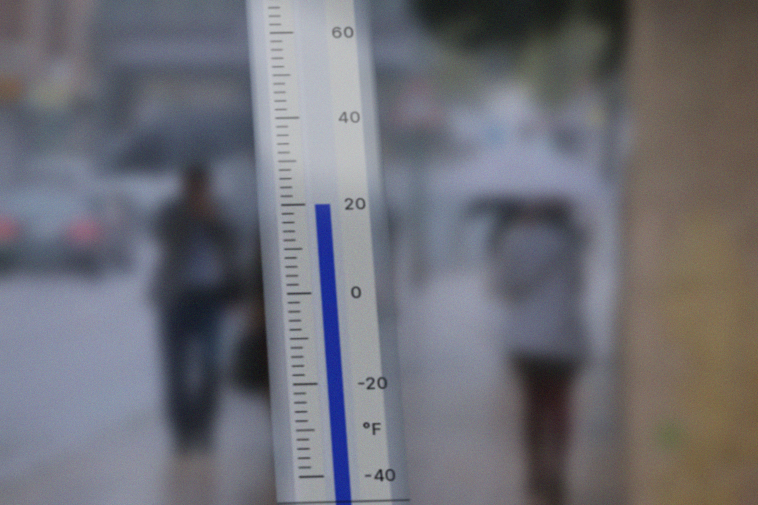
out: **20** °F
